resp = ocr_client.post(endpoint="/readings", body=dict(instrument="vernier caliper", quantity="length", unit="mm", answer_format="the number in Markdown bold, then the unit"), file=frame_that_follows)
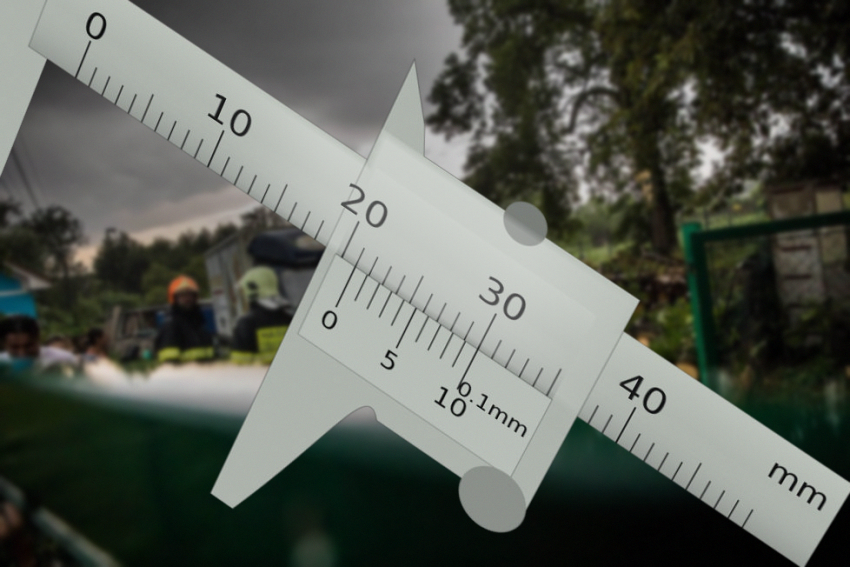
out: **21.0** mm
